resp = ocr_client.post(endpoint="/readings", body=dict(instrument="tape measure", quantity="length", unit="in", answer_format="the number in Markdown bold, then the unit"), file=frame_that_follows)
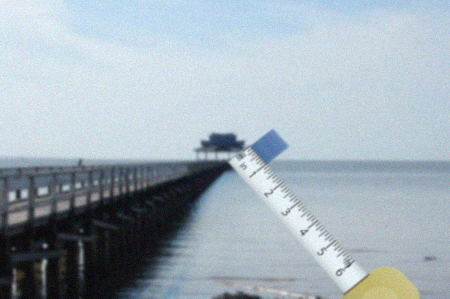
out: **1** in
